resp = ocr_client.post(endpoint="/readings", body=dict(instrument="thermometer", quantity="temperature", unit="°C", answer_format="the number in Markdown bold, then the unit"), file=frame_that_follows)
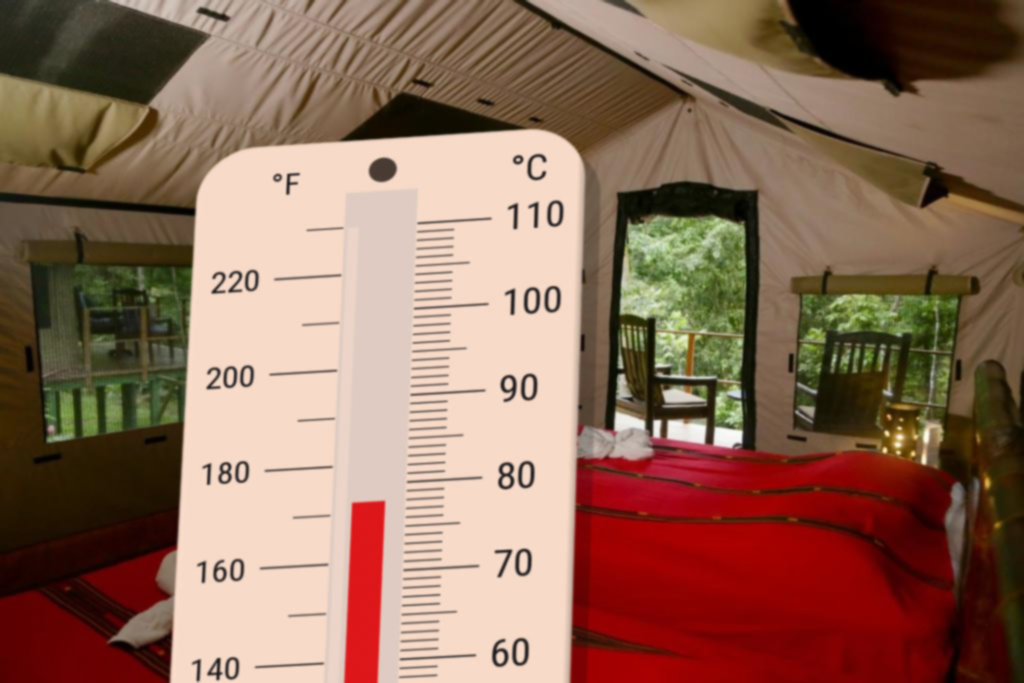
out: **78** °C
